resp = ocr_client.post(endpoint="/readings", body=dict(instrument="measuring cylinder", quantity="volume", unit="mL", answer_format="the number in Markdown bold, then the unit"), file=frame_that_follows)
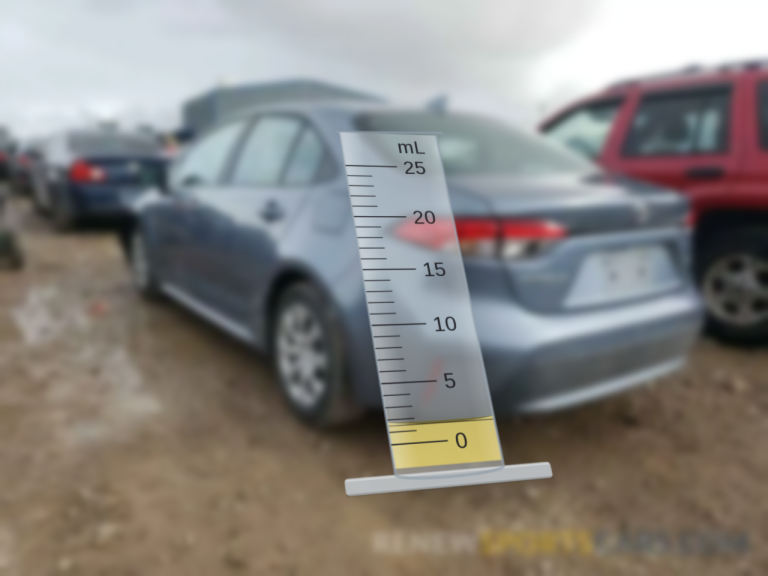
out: **1.5** mL
